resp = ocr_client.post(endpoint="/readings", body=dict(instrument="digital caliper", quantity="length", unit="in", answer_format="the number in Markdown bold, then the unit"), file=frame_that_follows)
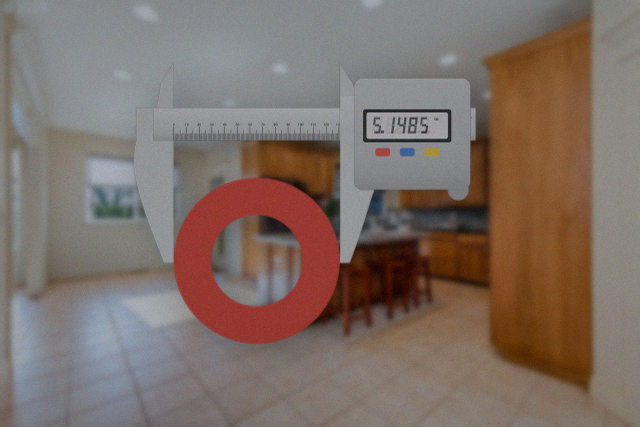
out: **5.1485** in
